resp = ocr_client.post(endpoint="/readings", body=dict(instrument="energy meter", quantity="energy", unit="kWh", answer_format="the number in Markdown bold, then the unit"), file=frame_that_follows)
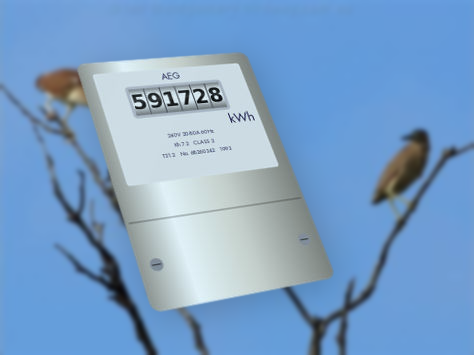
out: **591728** kWh
